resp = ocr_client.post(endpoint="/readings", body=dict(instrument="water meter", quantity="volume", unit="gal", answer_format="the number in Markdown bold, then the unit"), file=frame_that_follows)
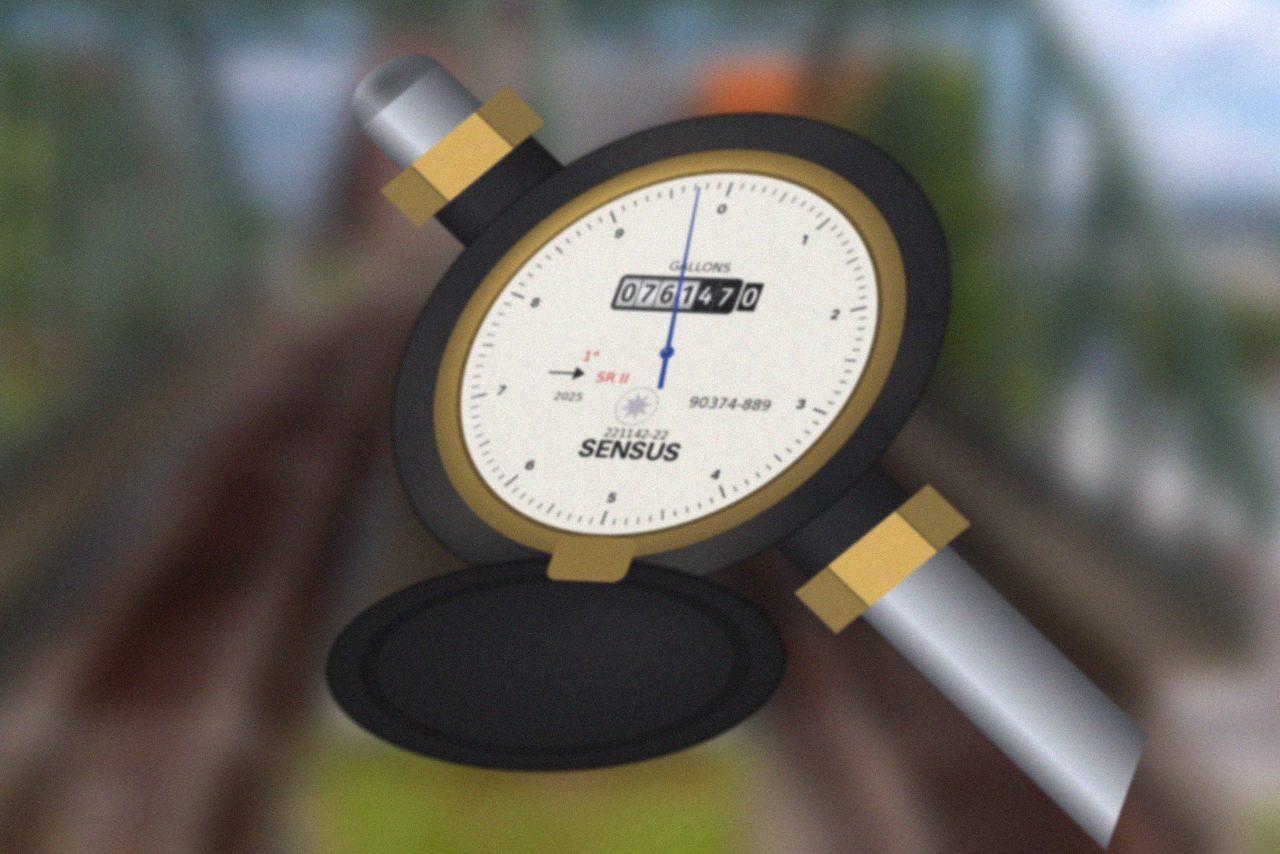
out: **761469.7** gal
